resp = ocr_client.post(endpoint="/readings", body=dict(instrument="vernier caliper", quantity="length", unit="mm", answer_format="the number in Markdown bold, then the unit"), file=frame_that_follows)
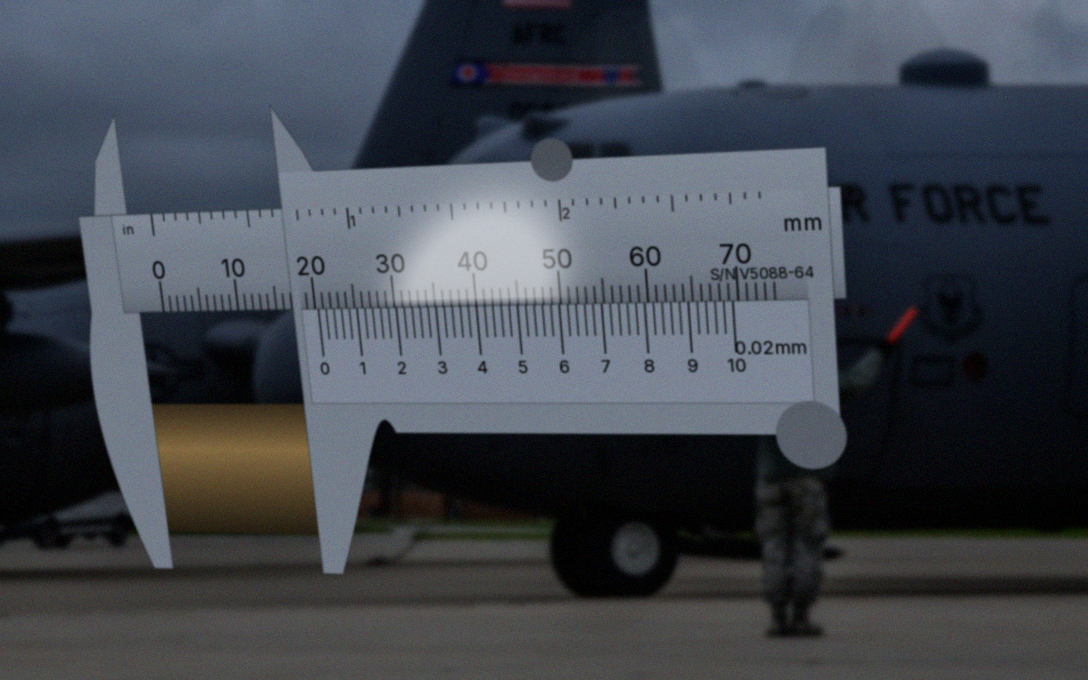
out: **20.4** mm
